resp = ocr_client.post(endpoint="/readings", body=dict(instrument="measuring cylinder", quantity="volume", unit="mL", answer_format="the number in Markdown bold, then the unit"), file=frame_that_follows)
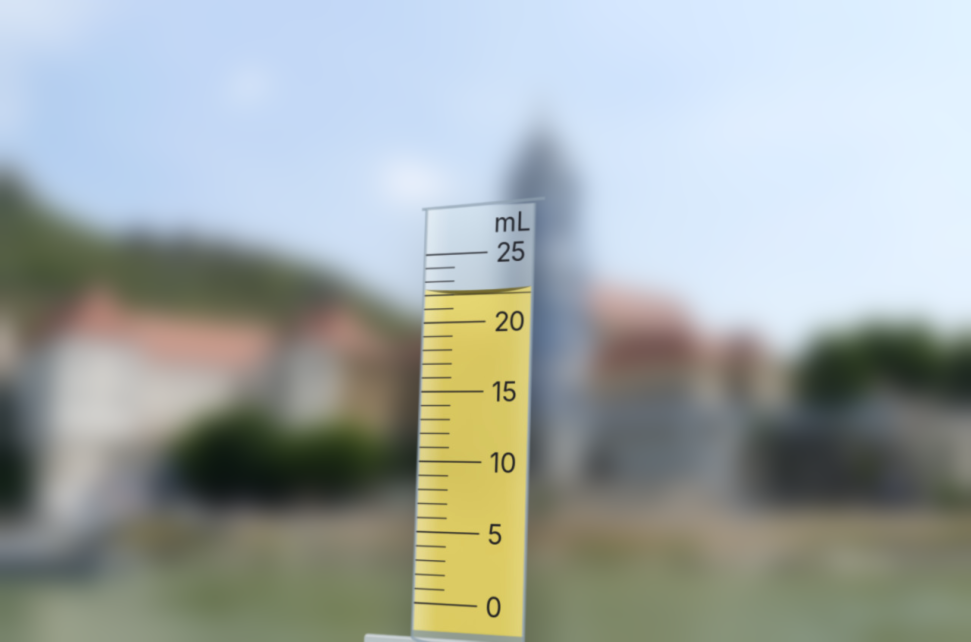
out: **22** mL
